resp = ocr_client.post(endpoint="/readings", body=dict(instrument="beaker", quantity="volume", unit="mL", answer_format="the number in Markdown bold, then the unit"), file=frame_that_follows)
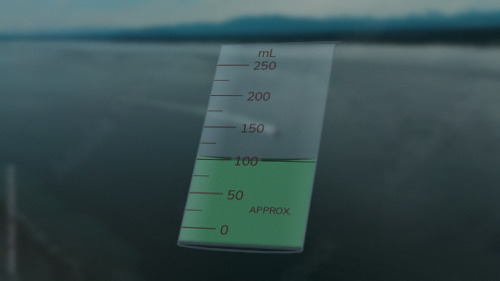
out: **100** mL
